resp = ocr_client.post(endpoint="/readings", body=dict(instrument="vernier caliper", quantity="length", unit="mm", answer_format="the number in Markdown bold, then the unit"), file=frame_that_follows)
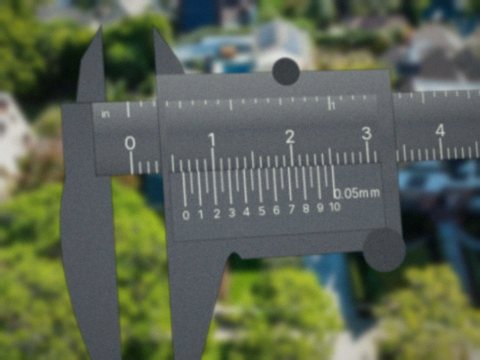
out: **6.2** mm
